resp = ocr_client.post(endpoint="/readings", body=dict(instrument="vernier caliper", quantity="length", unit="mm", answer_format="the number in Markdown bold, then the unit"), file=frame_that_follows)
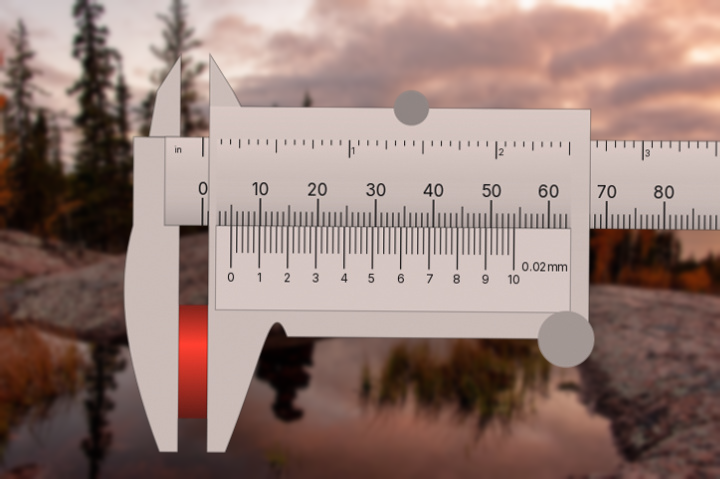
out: **5.0** mm
